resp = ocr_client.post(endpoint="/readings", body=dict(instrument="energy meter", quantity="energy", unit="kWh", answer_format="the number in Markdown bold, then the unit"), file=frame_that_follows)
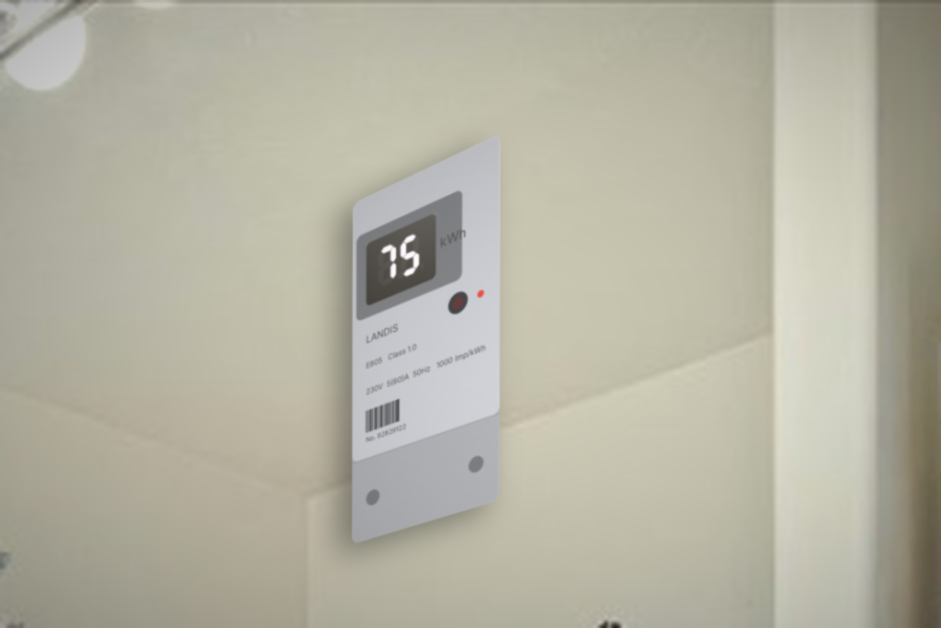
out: **75** kWh
